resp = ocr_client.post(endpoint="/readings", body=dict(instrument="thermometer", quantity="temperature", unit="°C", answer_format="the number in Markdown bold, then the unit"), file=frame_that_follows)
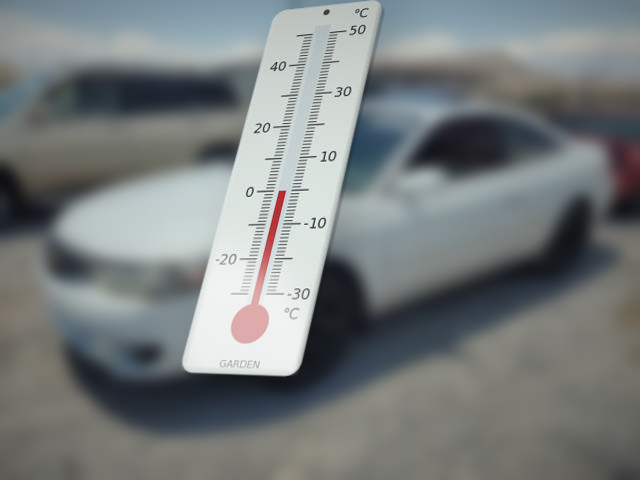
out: **0** °C
